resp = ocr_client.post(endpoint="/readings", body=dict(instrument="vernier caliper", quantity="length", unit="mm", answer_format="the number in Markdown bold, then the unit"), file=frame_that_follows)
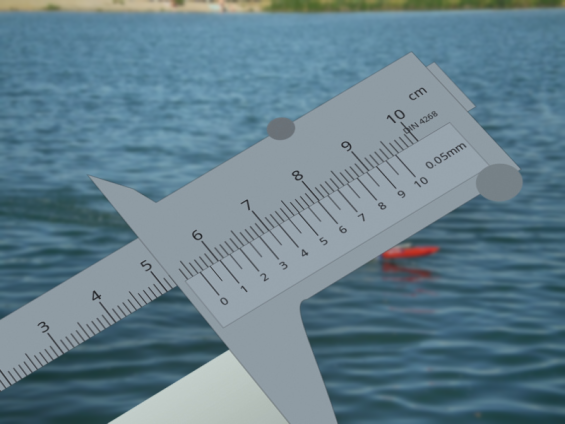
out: **56.4** mm
